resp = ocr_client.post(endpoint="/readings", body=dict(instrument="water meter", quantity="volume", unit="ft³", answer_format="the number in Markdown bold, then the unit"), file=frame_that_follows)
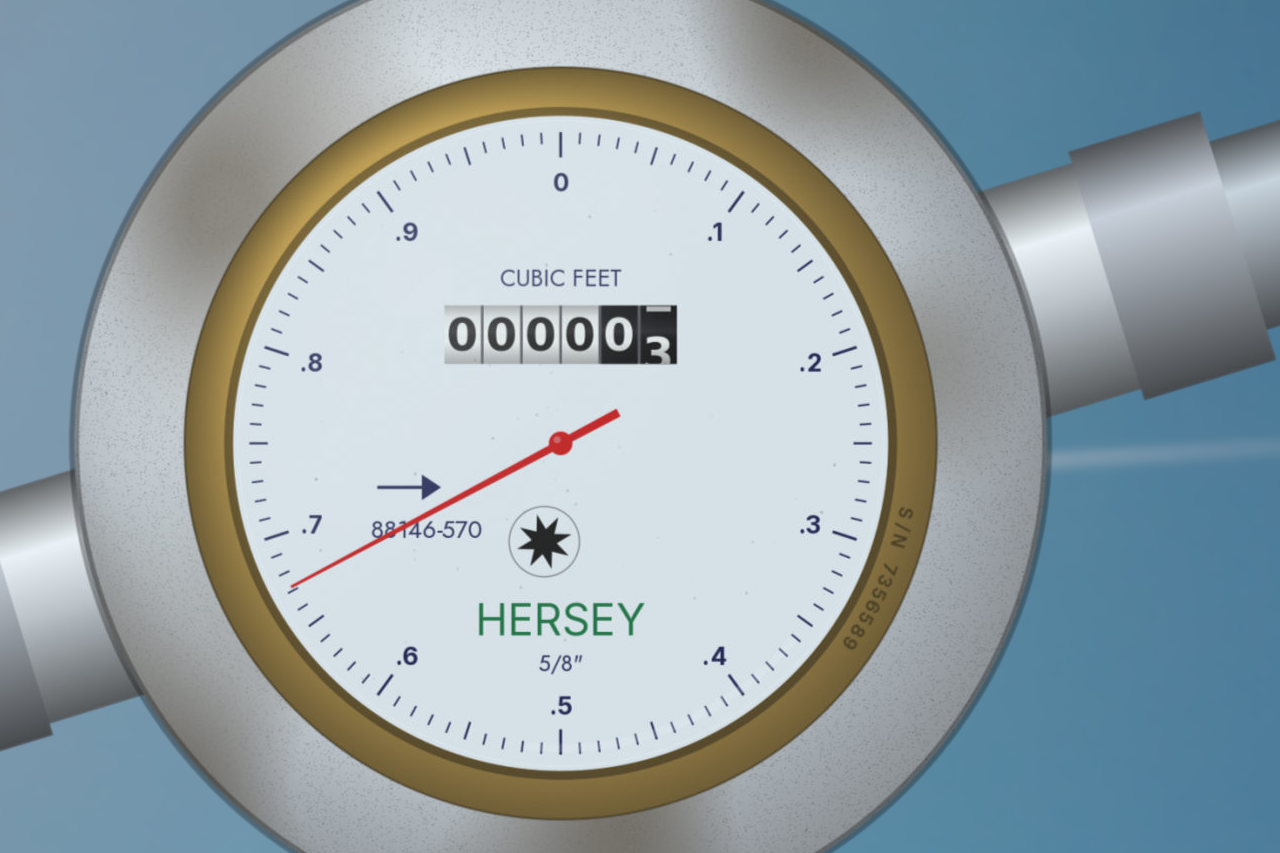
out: **2.67** ft³
